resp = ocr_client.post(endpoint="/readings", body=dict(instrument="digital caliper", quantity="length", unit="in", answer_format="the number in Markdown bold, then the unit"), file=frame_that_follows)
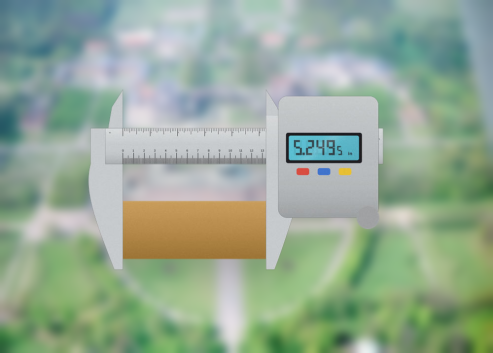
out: **5.2495** in
